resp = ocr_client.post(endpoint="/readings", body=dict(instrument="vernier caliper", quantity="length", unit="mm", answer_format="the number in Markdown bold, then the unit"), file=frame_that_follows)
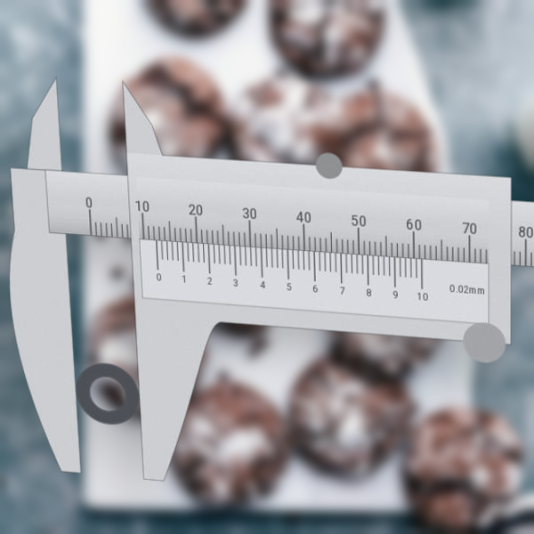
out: **12.4** mm
